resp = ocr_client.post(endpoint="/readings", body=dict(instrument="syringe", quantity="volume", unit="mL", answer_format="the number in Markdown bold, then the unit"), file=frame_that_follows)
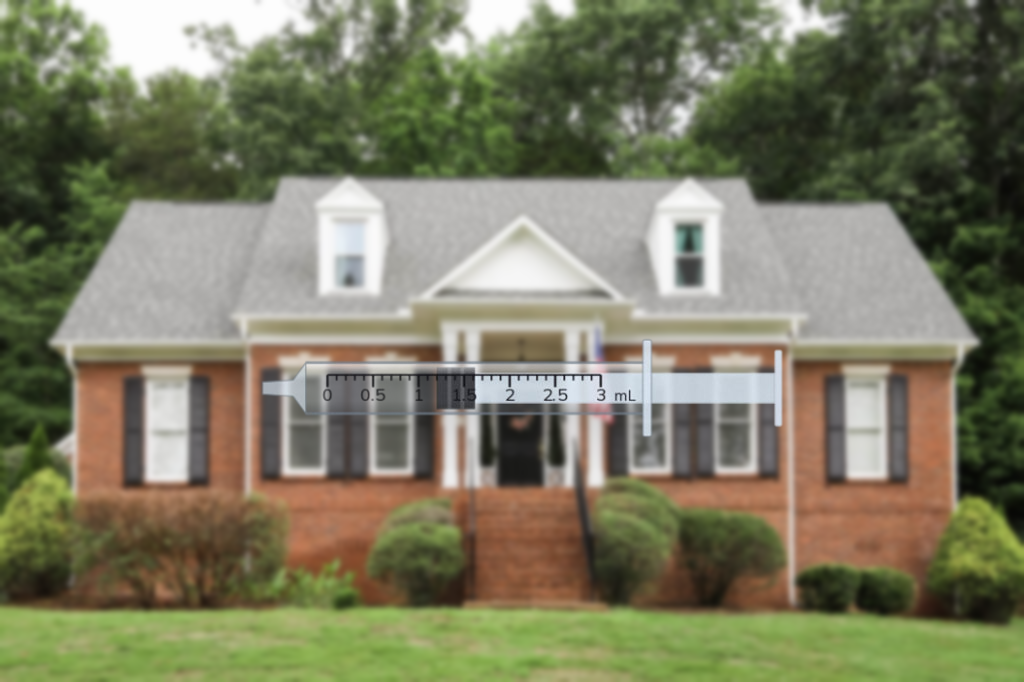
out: **1.2** mL
